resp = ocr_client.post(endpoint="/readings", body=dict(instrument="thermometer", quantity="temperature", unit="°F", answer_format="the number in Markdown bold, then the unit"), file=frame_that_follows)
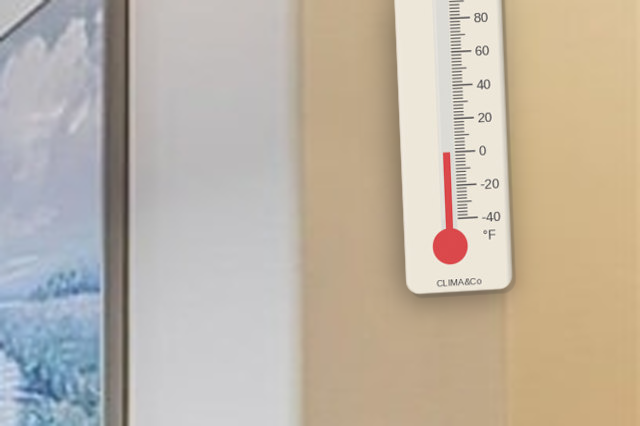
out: **0** °F
